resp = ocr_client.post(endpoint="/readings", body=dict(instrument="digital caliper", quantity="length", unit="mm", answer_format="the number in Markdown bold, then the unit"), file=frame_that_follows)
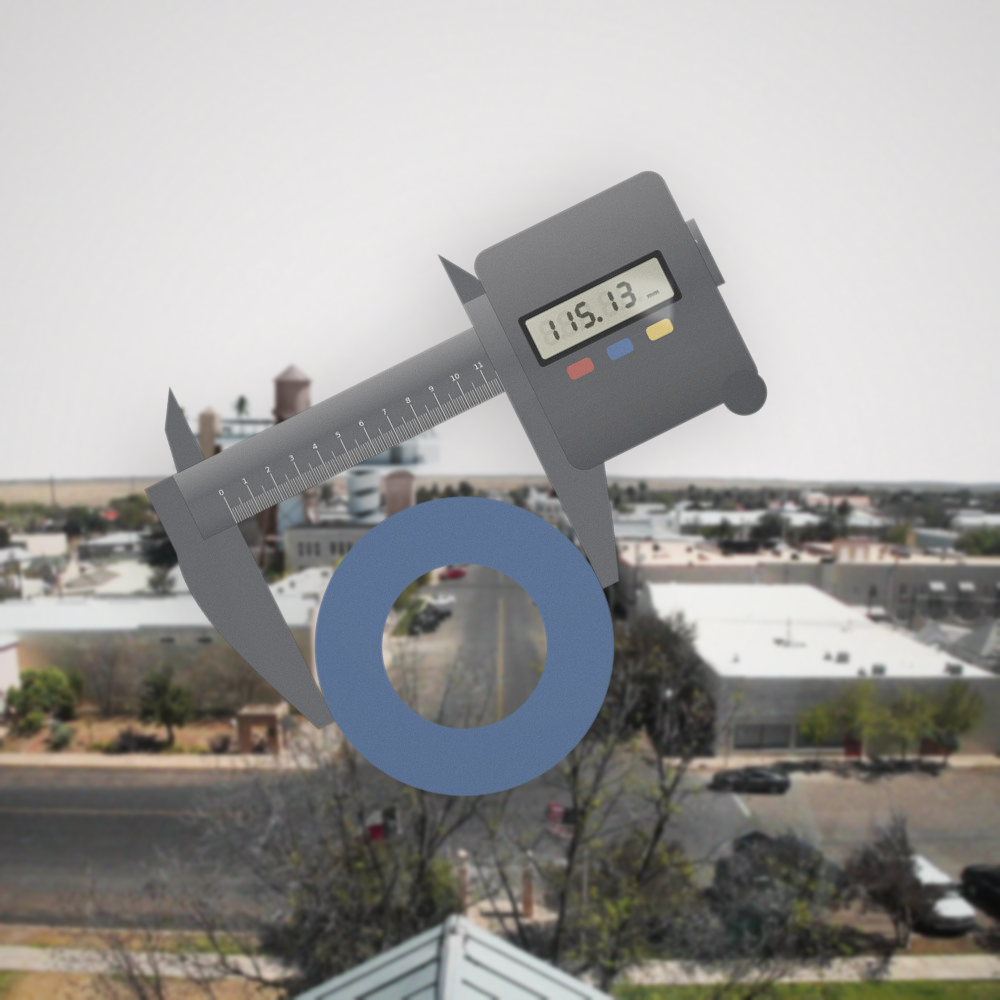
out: **115.13** mm
